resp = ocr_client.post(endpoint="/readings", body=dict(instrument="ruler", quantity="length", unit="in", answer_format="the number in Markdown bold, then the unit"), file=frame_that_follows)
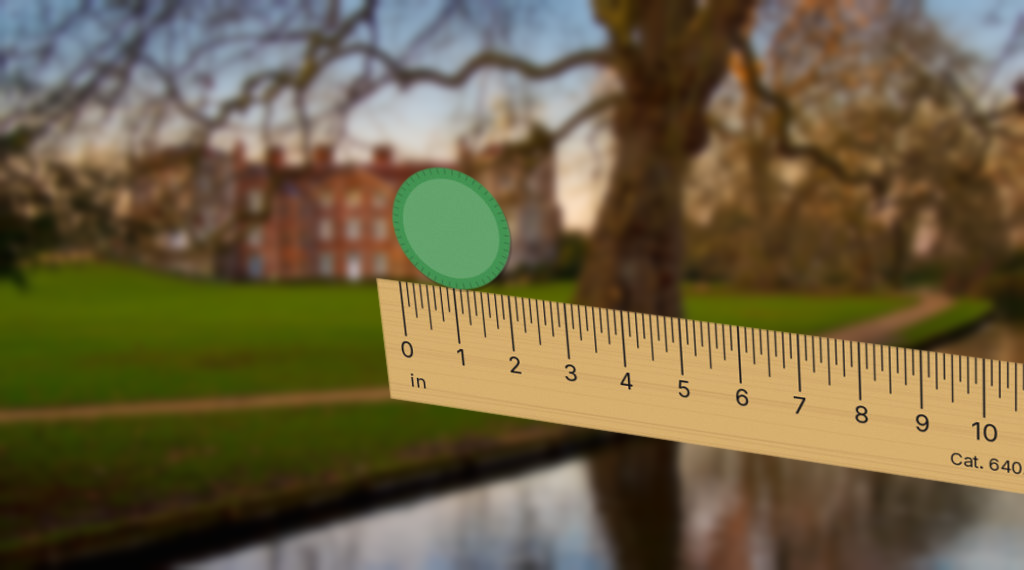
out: **2.125** in
